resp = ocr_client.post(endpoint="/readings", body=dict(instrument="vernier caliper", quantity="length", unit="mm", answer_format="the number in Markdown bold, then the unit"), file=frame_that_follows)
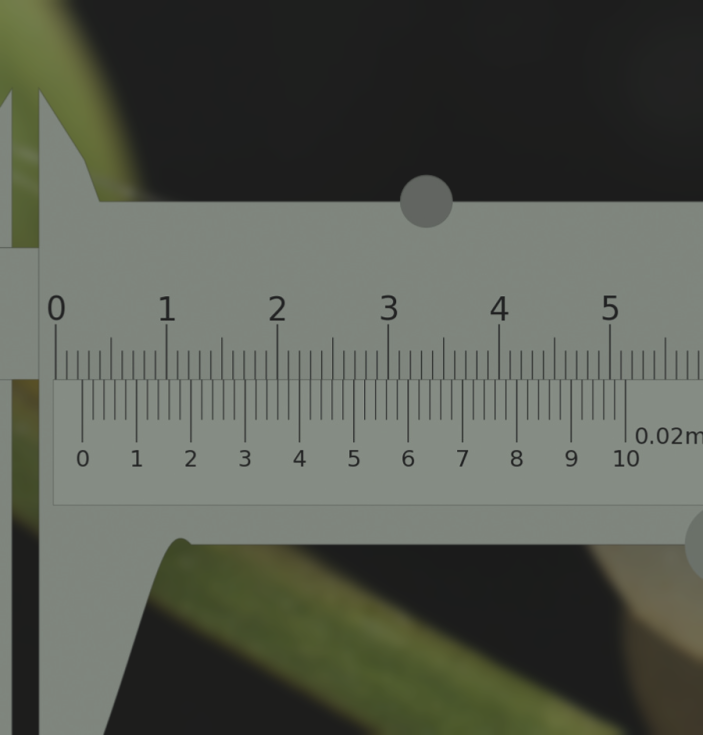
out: **2.4** mm
